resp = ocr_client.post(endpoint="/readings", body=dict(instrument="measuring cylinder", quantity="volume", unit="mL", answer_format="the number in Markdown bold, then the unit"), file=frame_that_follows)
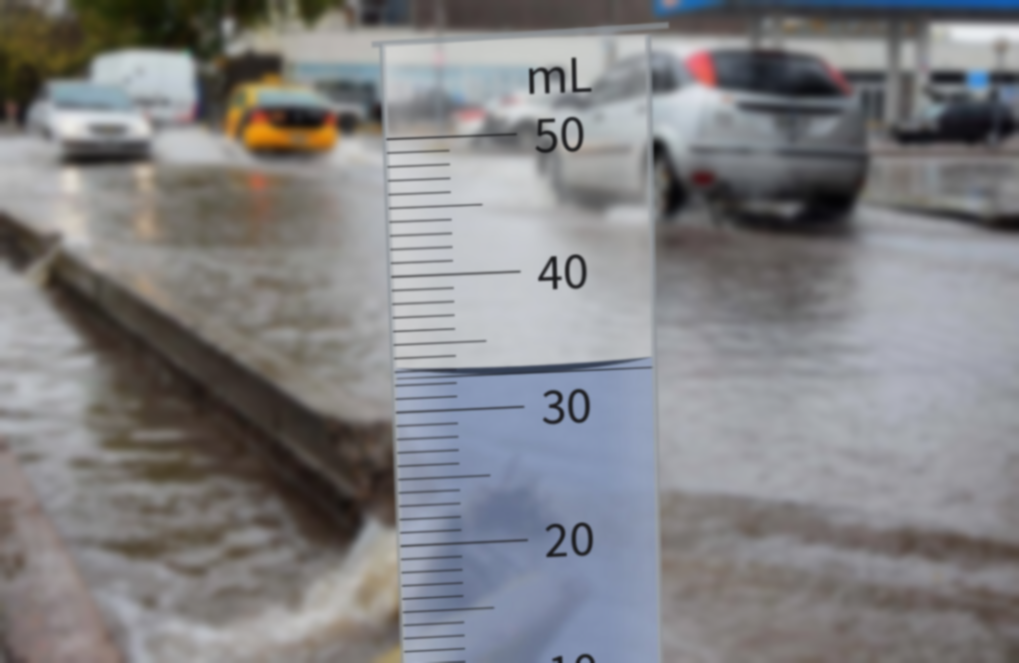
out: **32.5** mL
